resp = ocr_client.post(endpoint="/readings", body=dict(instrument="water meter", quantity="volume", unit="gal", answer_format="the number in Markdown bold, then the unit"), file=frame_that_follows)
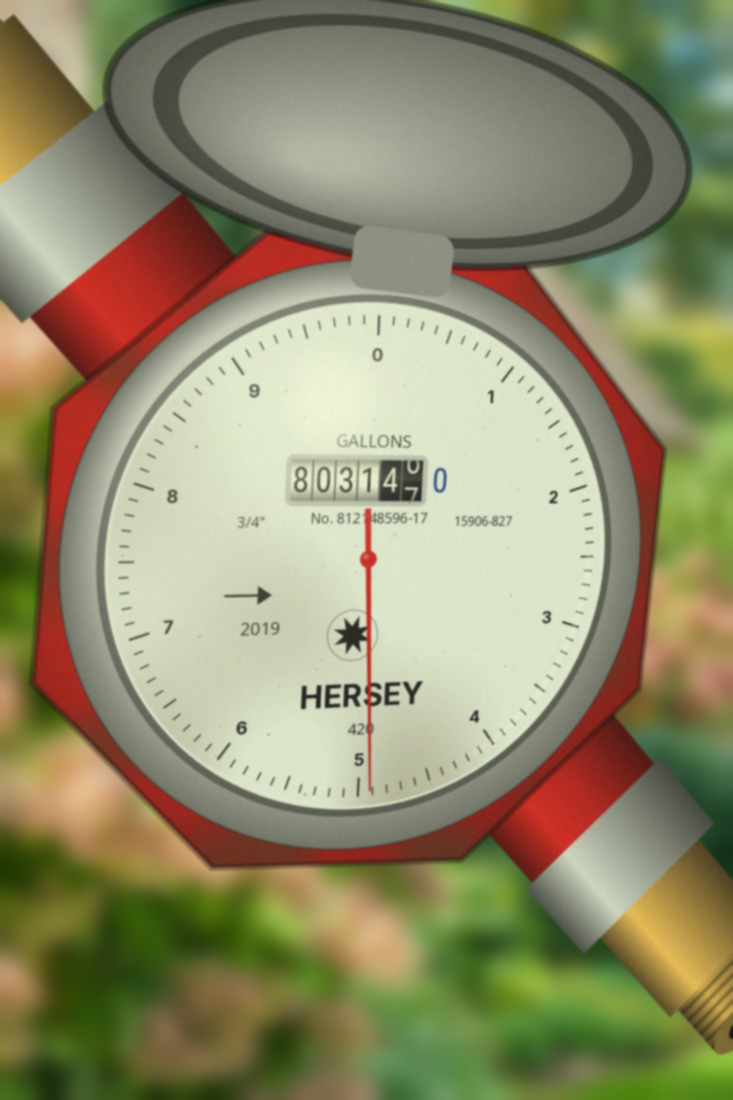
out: **8031464.9** gal
